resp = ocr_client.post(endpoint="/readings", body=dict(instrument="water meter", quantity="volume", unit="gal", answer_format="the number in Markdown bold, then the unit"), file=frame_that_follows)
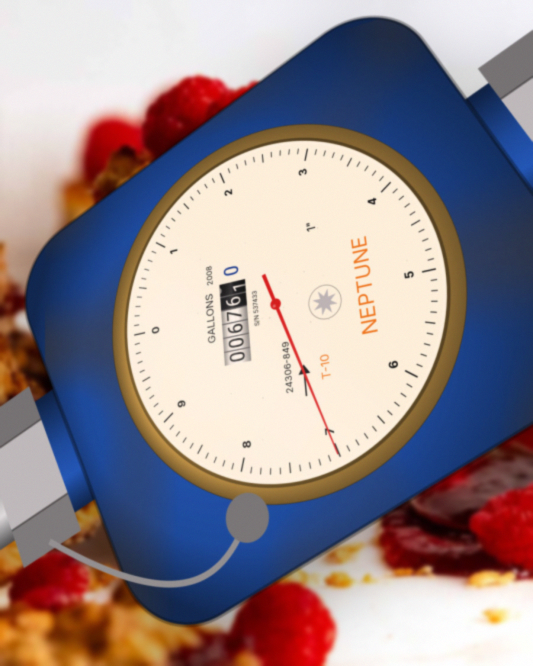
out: **67607.0** gal
